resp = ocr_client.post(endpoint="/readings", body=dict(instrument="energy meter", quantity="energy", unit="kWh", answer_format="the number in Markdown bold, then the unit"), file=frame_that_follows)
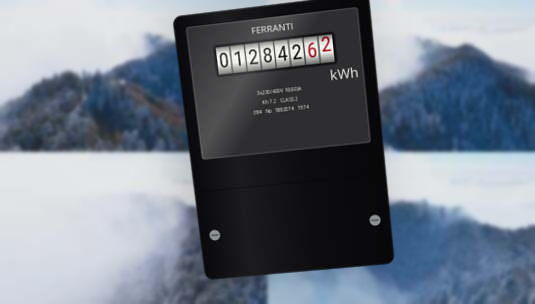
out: **12842.62** kWh
